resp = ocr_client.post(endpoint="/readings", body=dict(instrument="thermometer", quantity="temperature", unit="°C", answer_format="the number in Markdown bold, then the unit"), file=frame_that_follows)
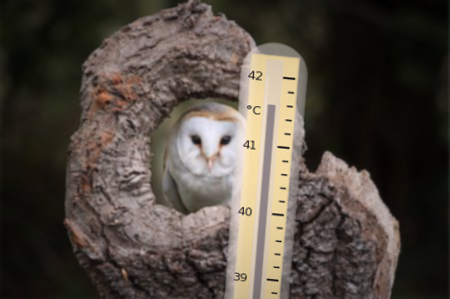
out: **41.6** °C
